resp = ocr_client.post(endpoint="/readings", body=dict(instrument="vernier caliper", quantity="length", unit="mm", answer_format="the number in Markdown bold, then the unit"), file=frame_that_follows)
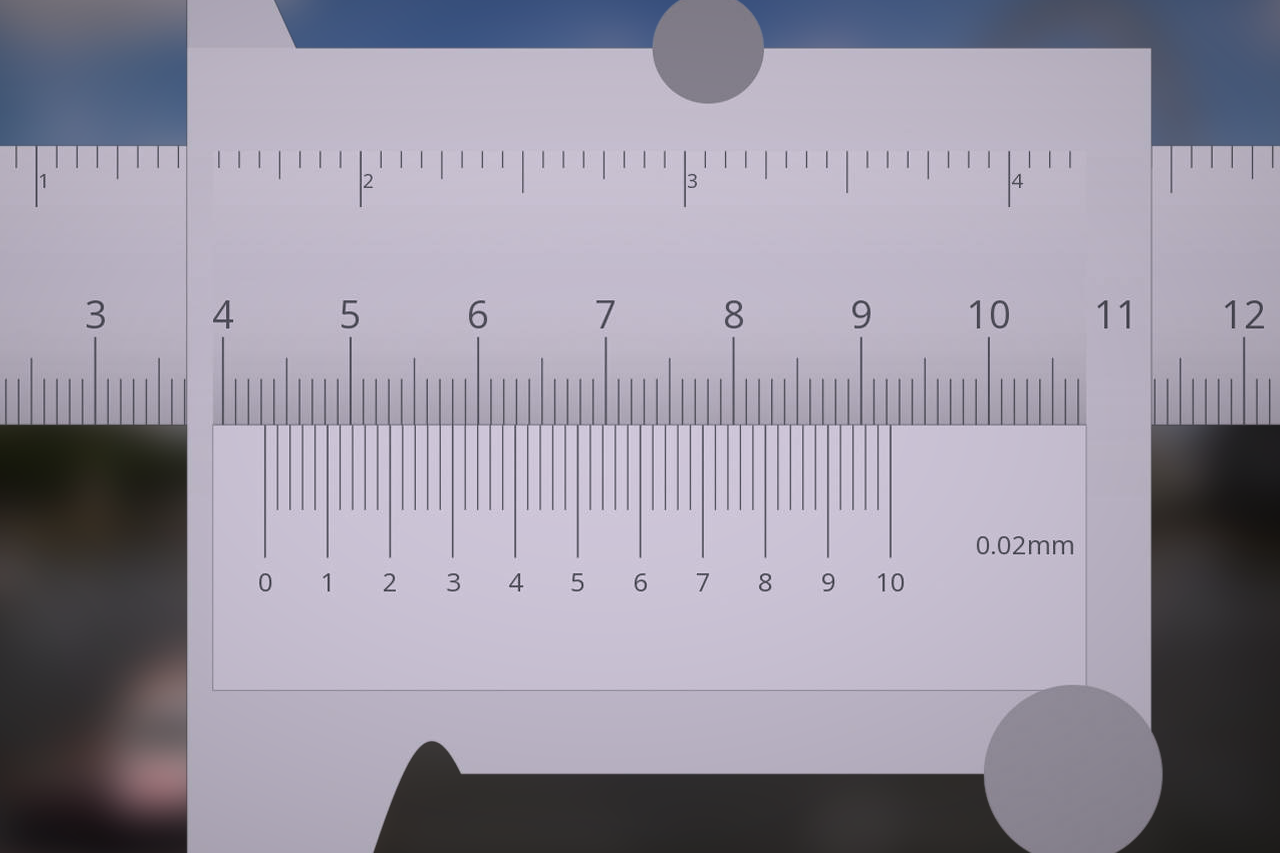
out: **43.3** mm
